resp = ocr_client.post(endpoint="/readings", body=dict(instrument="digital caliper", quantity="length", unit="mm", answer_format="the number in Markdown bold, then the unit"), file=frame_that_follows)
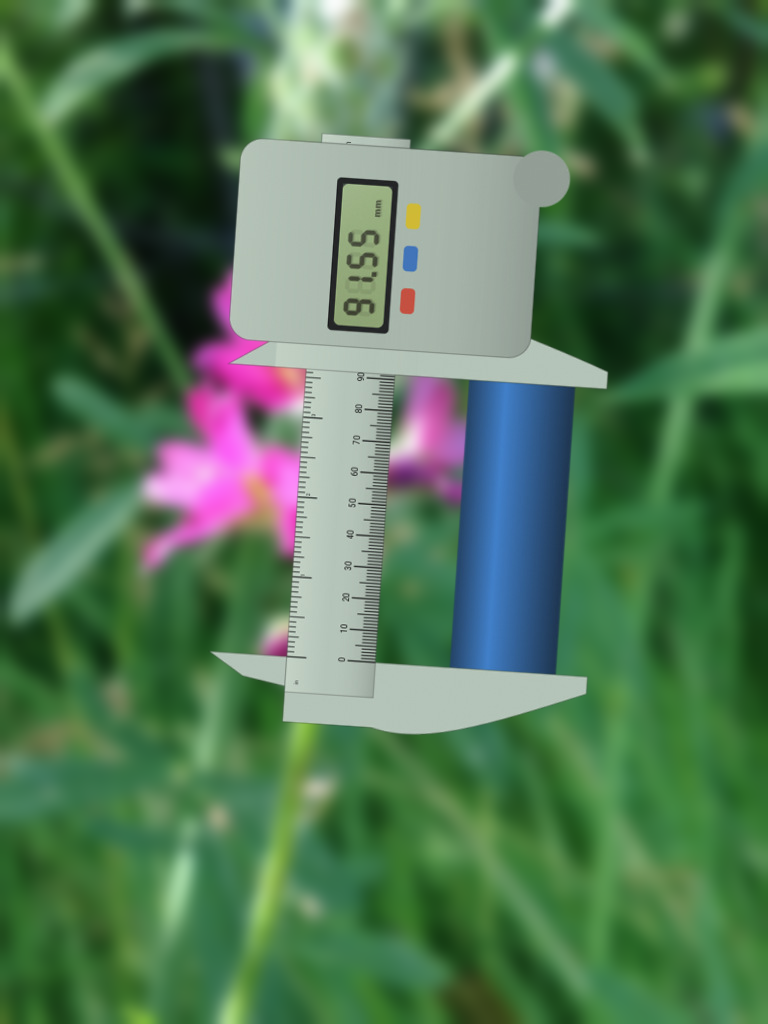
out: **91.55** mm
